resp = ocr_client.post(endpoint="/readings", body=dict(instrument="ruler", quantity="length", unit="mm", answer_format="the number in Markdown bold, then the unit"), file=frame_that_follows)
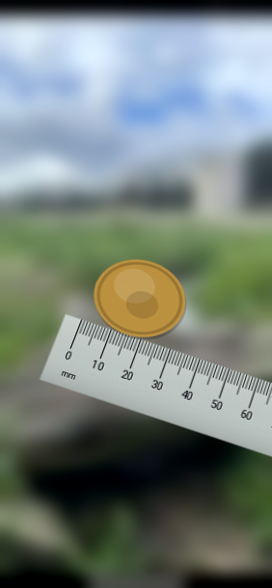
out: **30** mm
